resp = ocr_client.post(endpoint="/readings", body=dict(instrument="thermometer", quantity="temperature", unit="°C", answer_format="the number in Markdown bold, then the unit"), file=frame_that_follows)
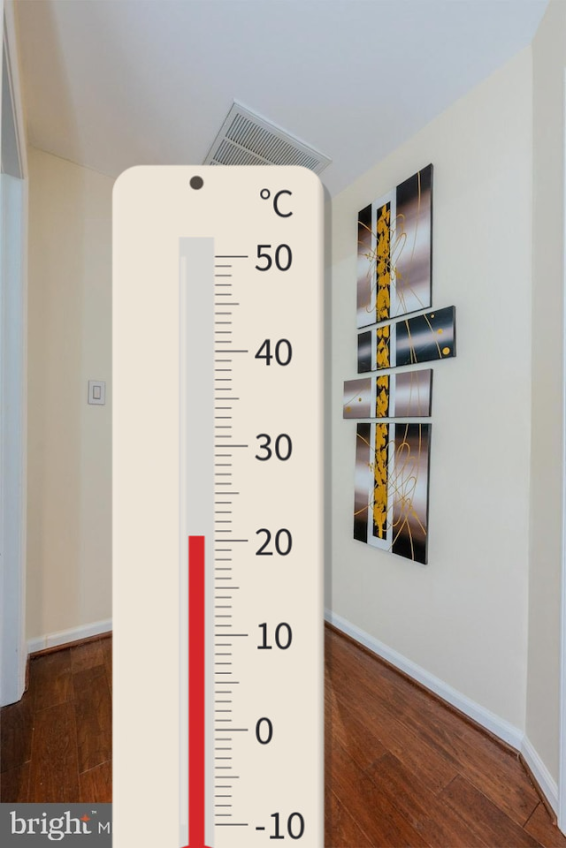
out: **20.5** °C
